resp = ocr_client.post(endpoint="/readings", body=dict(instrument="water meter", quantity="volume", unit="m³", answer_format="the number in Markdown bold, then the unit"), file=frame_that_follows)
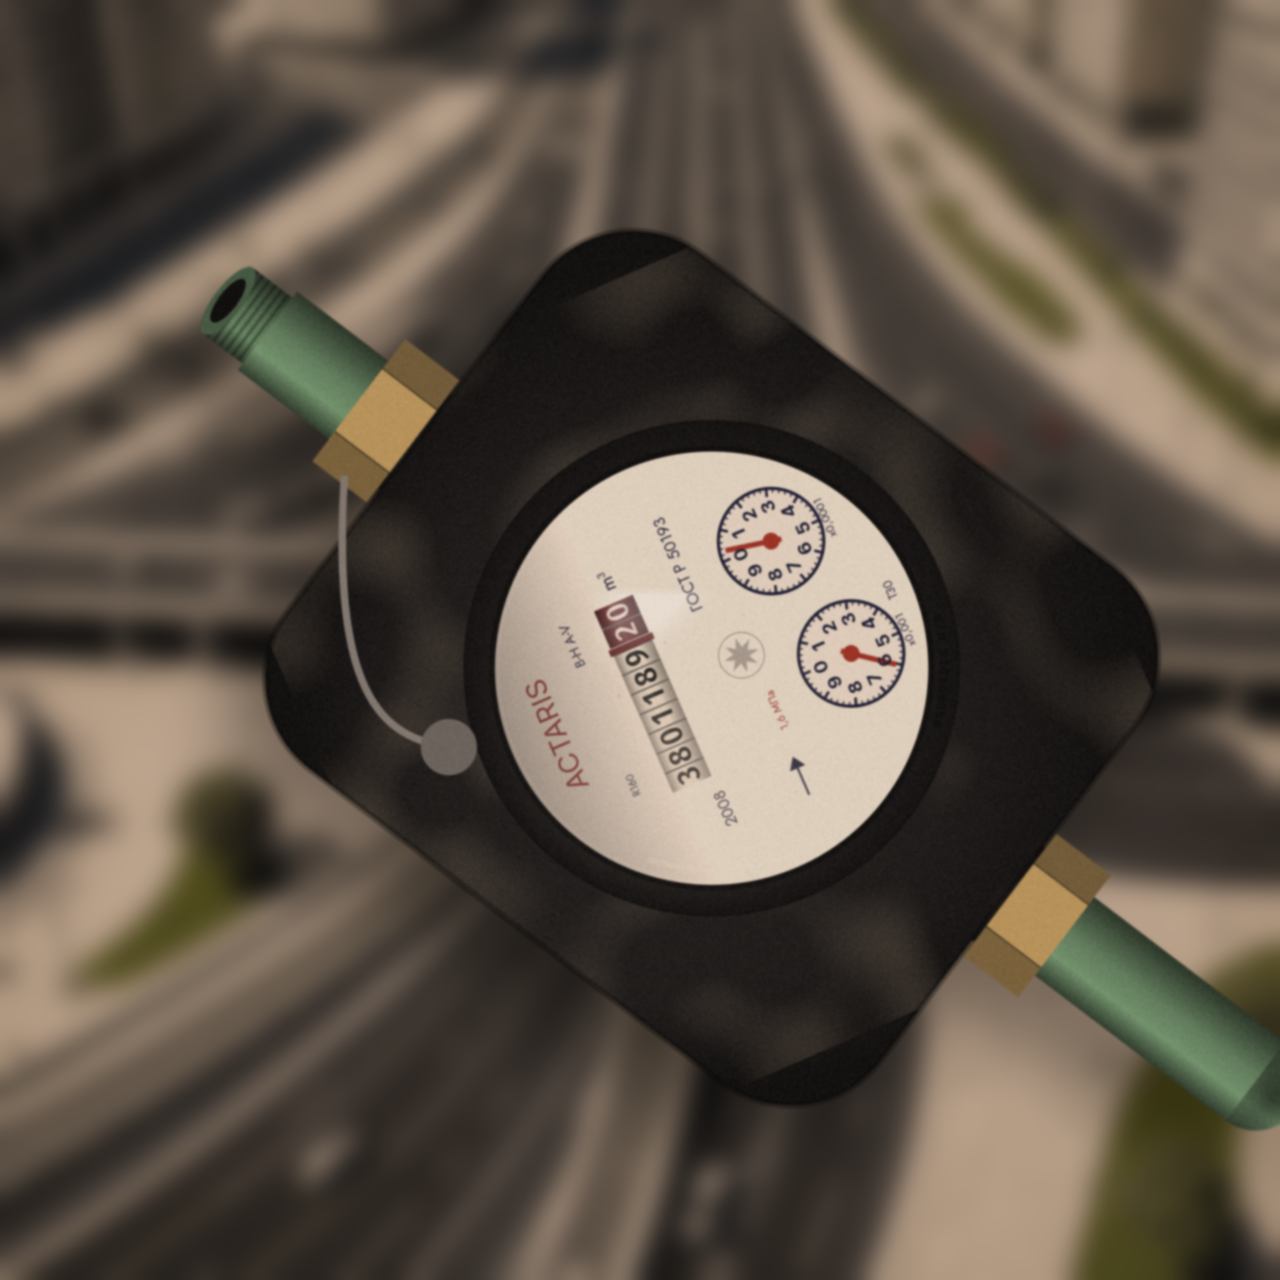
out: **3801189.2060** m³
